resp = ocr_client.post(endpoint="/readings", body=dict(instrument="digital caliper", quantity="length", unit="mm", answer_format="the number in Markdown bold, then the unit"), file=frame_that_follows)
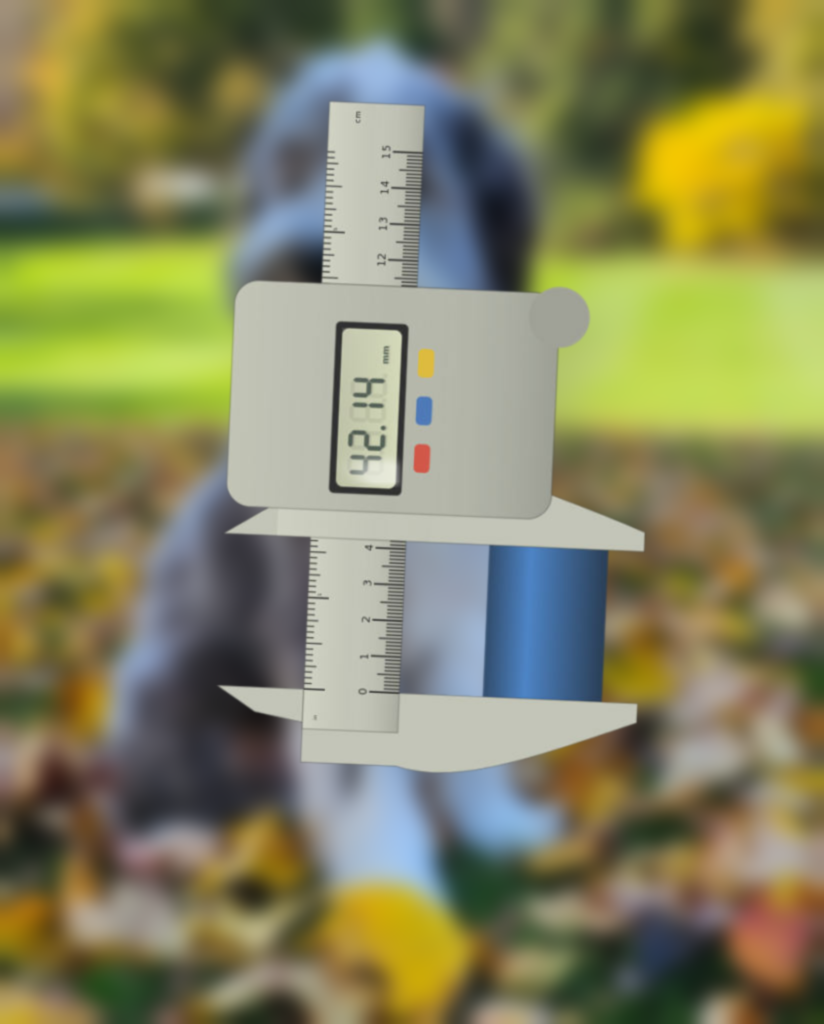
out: **42.14** mm
